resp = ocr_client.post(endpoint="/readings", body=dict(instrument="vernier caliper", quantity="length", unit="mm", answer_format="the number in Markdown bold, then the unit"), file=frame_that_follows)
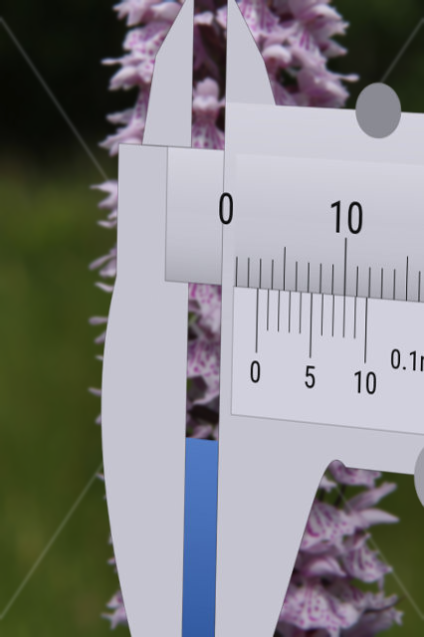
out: **2.8** mm
